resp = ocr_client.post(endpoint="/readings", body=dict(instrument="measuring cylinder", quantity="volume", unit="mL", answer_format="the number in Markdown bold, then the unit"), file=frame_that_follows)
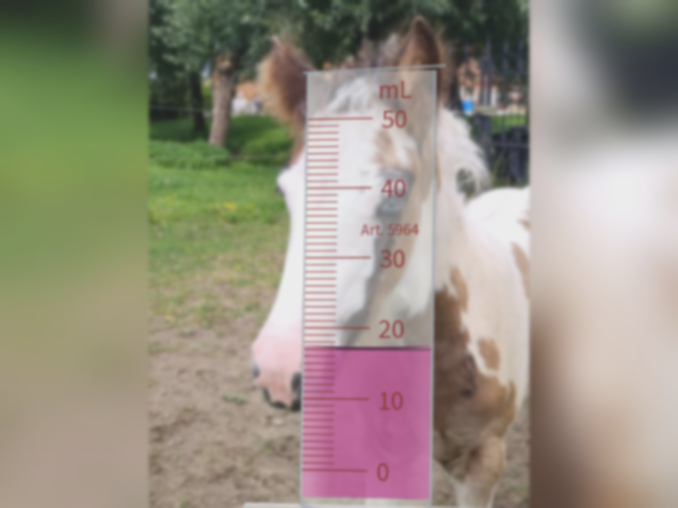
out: **17** mL
